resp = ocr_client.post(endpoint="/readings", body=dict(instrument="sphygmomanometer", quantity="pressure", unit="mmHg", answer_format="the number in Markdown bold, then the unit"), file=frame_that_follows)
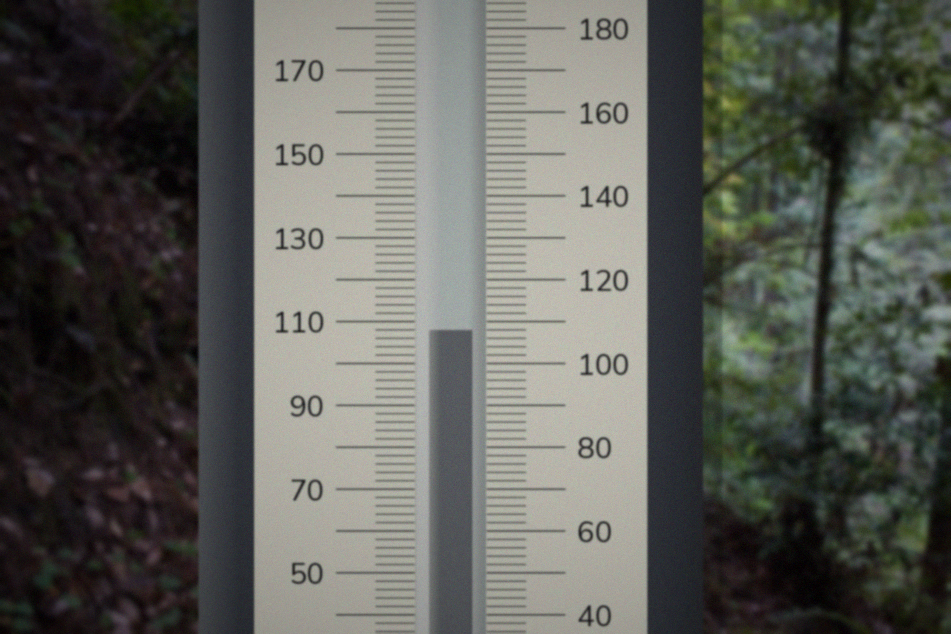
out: **108** mmHg
